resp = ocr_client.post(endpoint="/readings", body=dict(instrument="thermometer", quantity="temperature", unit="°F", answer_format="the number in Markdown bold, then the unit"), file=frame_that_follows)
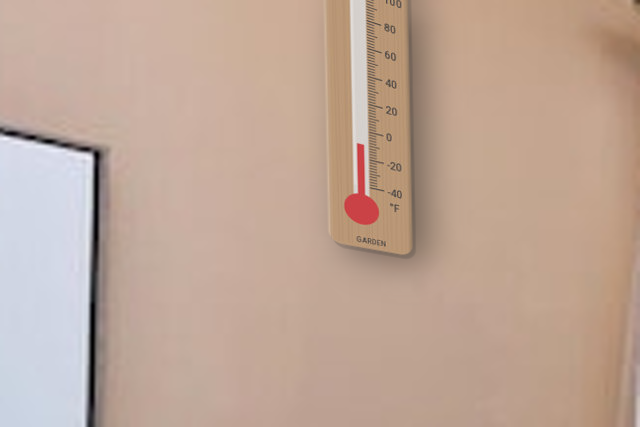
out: **-10** °F
